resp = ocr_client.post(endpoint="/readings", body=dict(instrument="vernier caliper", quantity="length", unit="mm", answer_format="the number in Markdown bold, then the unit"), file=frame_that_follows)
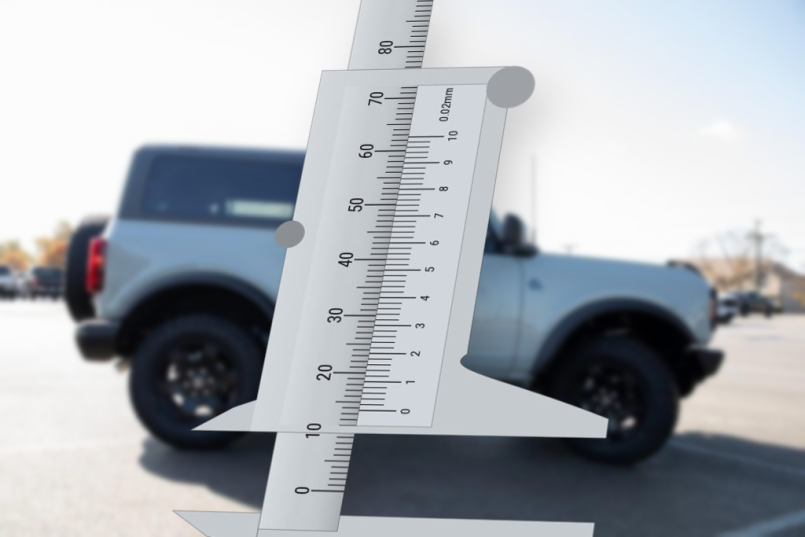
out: **13.6** mm
